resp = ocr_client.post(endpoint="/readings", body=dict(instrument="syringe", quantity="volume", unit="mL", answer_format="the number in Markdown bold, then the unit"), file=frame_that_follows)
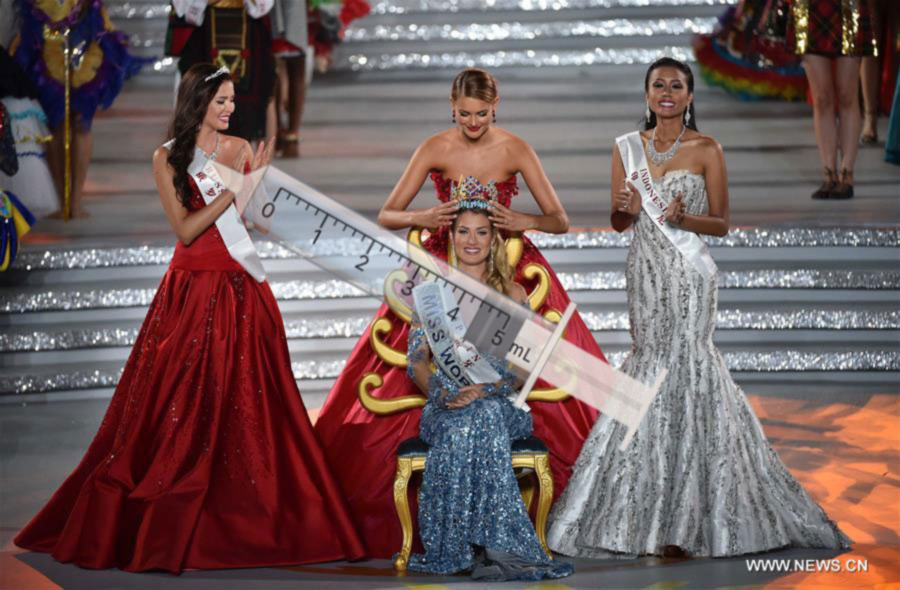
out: **4.4** mL
